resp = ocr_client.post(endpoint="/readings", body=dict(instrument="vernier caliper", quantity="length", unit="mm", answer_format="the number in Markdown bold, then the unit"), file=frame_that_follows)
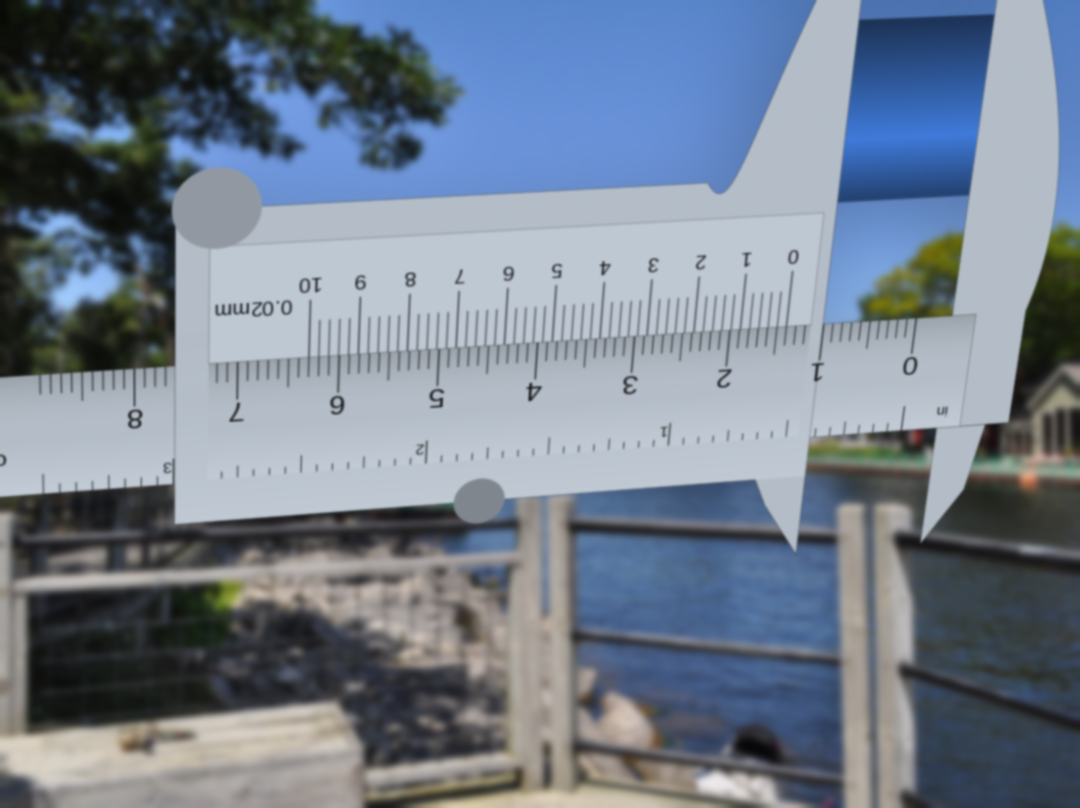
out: **14.0** mm
